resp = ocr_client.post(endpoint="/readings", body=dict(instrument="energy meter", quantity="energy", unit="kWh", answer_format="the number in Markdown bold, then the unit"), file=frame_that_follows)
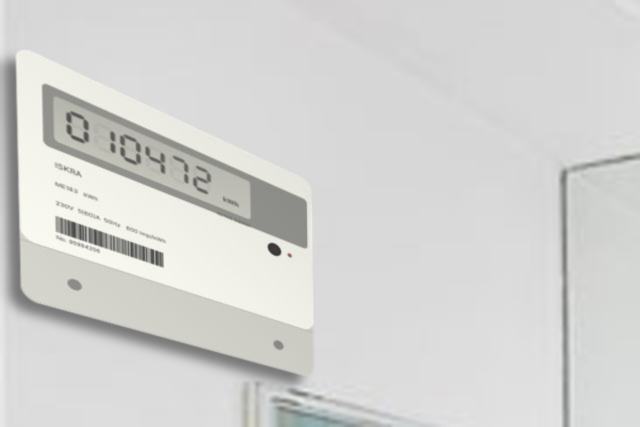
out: **10472** kWh
